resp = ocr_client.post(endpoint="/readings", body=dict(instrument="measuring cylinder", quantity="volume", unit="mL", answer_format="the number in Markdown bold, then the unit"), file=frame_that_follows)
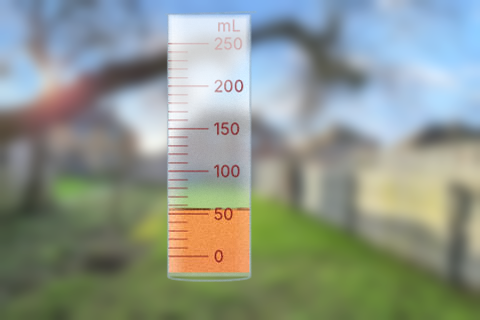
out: **55** mL
